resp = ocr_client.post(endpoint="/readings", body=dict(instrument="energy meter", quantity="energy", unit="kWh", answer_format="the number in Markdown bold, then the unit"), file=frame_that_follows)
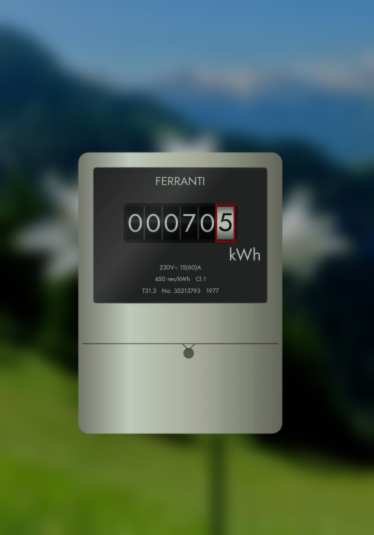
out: **70.5** kWh
